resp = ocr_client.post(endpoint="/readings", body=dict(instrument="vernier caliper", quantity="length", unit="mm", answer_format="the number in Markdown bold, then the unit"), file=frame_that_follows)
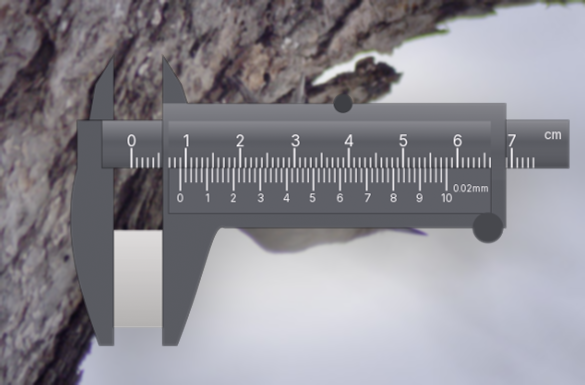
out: **9.0** mm
